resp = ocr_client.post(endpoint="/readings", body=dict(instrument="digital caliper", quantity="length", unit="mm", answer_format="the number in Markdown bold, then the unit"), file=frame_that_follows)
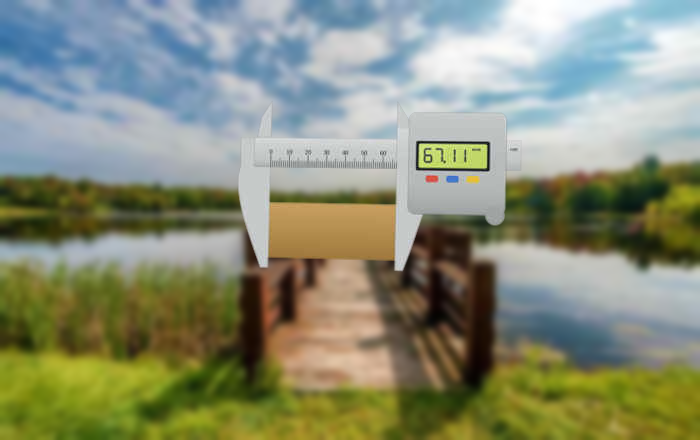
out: **67.11** mm
